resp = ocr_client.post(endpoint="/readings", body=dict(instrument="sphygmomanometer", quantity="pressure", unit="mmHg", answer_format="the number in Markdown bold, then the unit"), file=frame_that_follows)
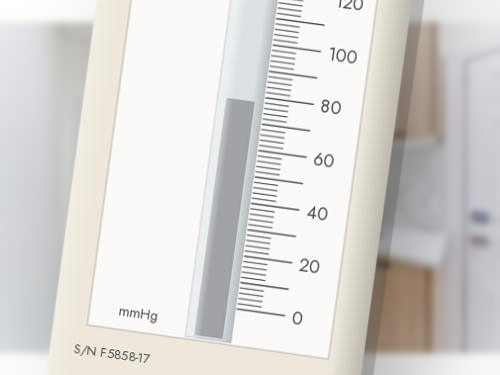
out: **78** mmHg
